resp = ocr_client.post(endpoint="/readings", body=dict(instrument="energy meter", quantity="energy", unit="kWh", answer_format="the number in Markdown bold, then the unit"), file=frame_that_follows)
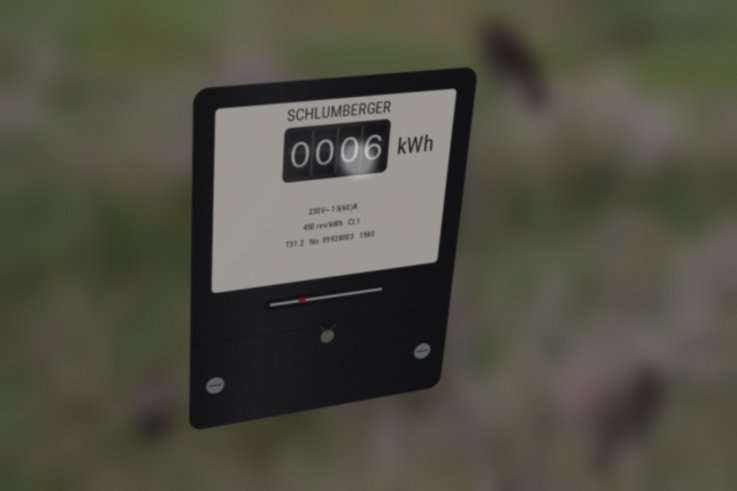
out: **6** kWh
